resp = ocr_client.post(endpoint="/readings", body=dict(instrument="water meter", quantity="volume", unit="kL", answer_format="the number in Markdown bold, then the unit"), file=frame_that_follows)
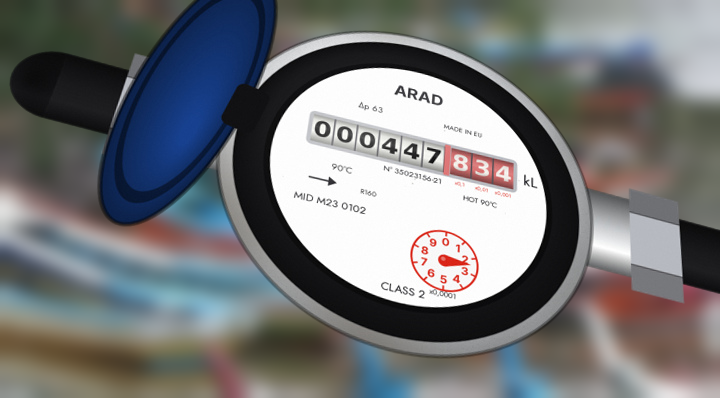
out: **447.8342** kL
